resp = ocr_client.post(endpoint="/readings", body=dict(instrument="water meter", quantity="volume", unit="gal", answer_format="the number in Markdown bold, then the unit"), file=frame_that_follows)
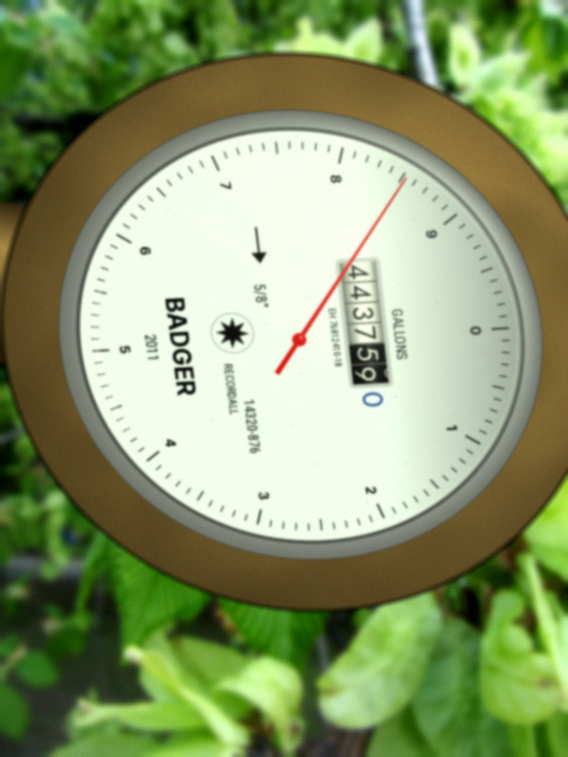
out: **4437588.5** gal
